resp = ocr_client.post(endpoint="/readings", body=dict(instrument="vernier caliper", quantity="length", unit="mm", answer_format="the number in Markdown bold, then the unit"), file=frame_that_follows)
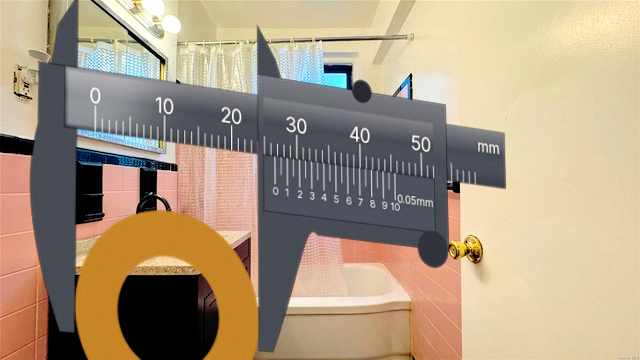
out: **26.6** mm
